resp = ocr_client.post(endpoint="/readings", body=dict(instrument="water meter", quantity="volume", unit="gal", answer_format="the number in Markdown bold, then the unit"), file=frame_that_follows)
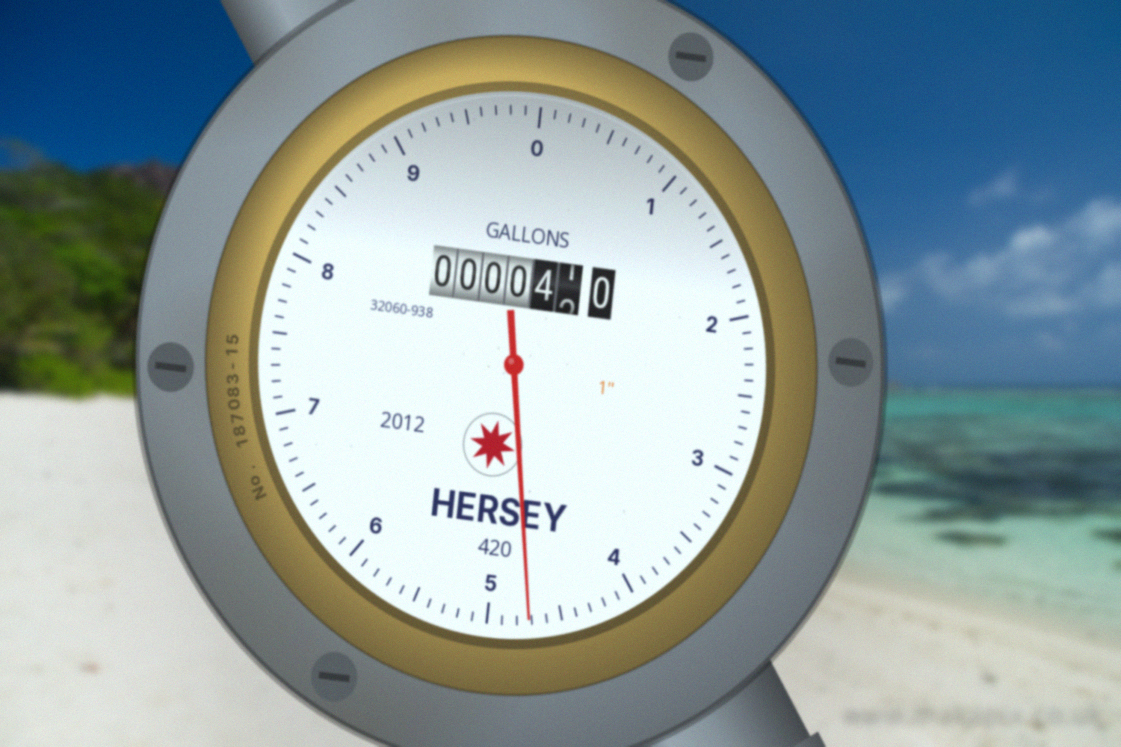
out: **414.7** gal
